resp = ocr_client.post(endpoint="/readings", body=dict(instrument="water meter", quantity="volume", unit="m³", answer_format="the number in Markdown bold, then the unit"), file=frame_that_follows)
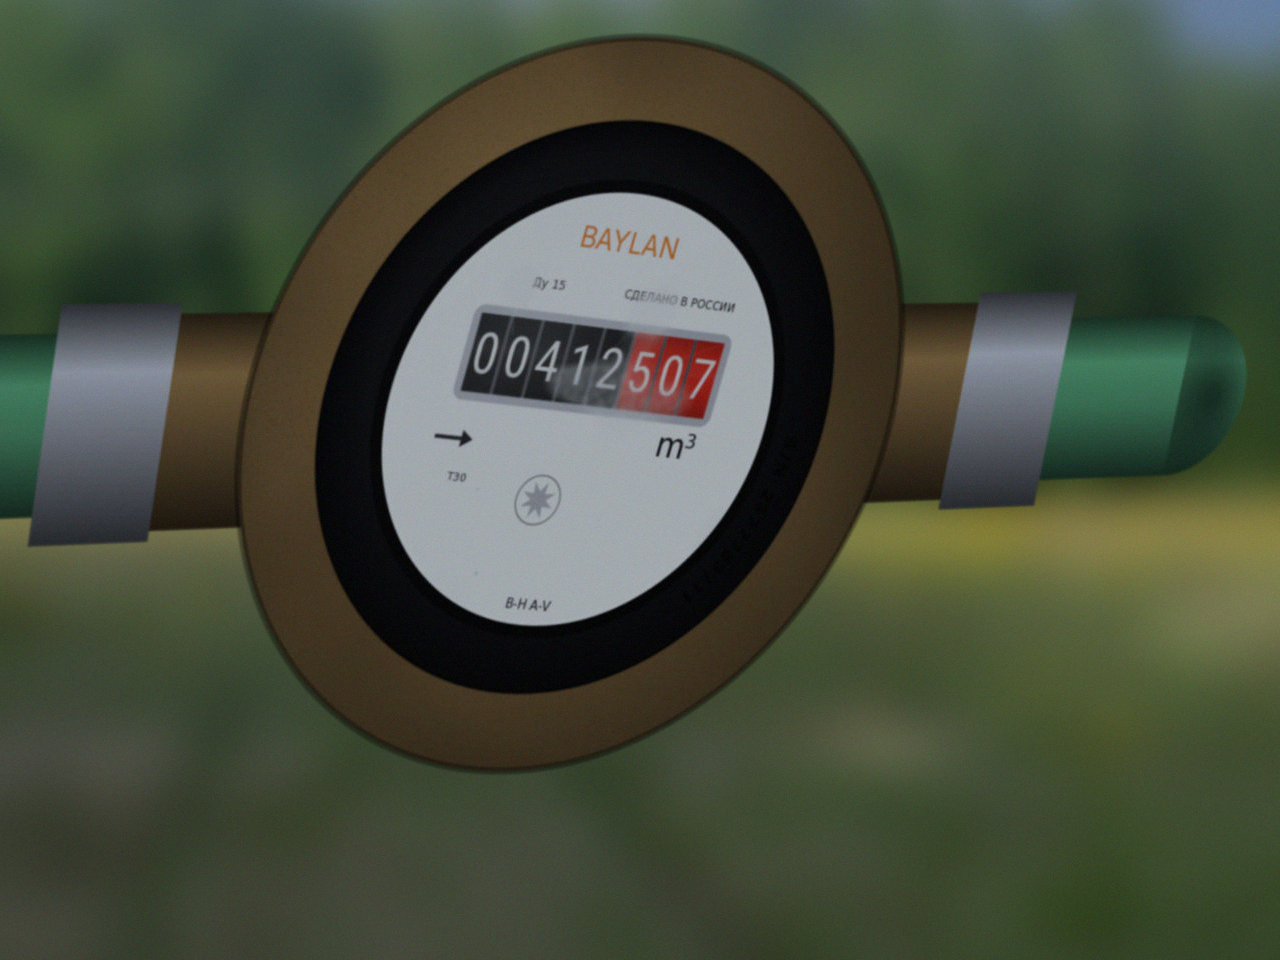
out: **412.507** m³
